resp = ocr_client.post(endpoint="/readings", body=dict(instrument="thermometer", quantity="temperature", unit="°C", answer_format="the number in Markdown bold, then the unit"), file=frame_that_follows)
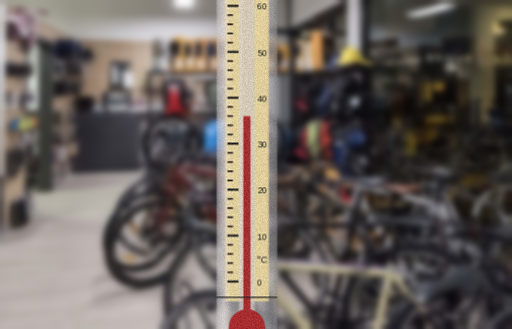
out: **36** °C
